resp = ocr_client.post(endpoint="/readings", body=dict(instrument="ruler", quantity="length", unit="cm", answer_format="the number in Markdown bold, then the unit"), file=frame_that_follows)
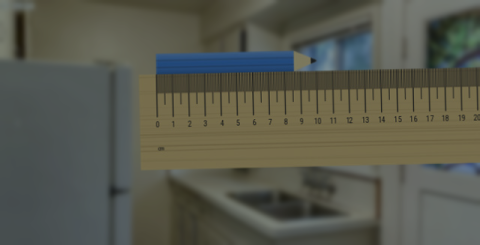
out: **10** cm
